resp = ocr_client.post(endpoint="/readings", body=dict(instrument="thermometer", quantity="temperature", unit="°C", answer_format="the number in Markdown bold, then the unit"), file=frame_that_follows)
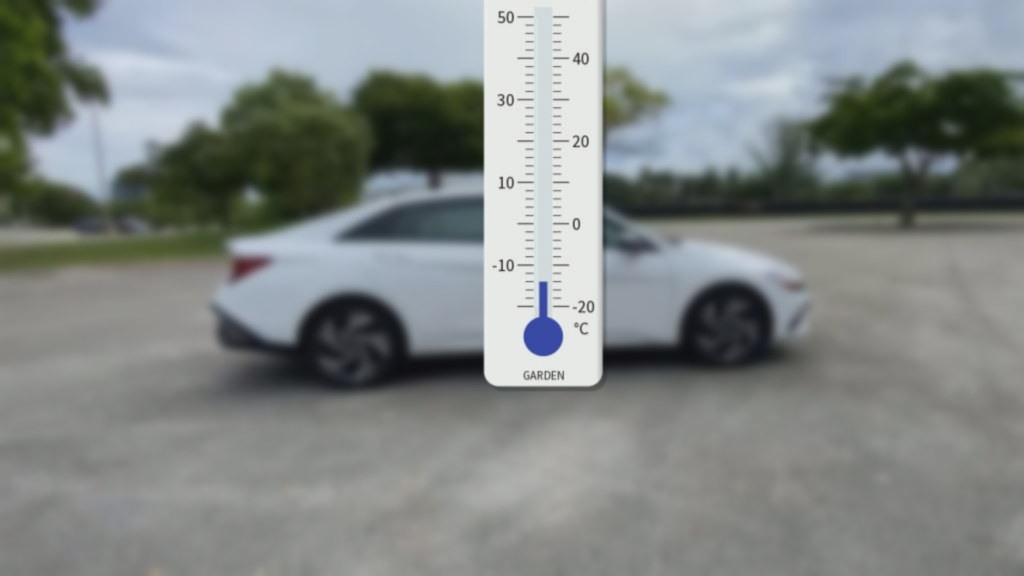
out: **-14** °C
